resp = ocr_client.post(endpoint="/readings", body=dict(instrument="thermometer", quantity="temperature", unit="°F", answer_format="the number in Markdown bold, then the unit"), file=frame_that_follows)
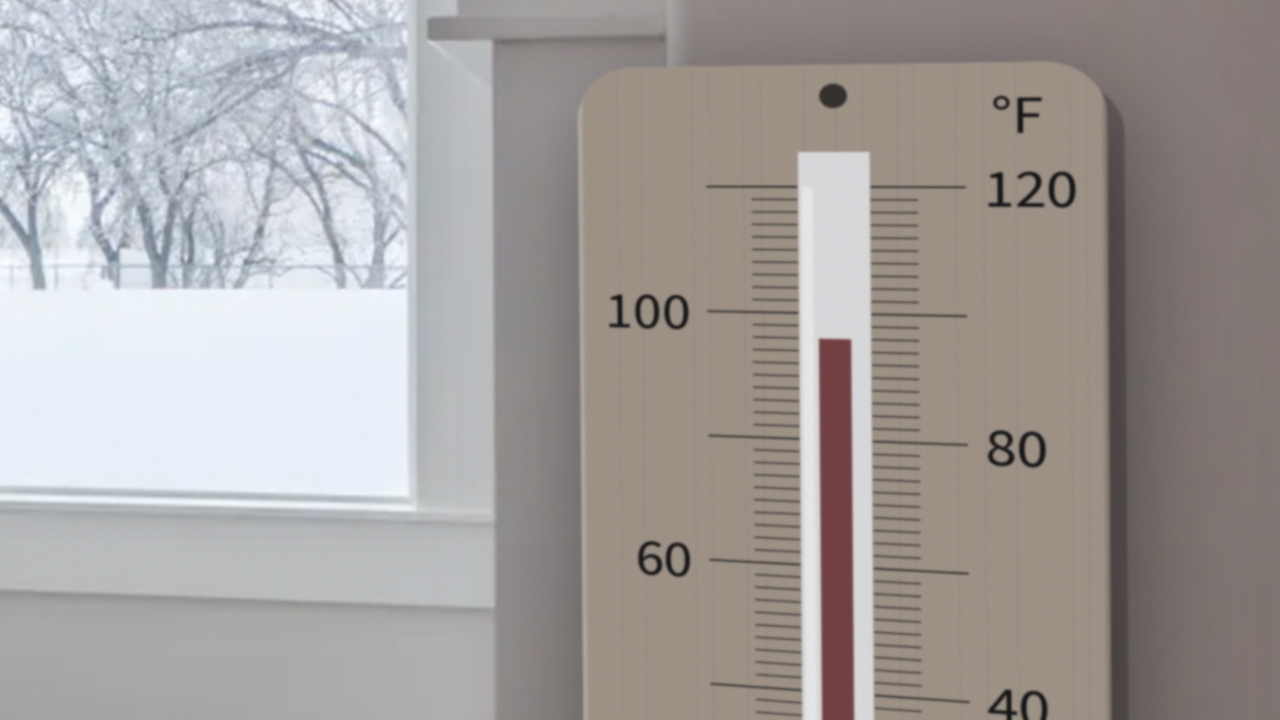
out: **96** °F
